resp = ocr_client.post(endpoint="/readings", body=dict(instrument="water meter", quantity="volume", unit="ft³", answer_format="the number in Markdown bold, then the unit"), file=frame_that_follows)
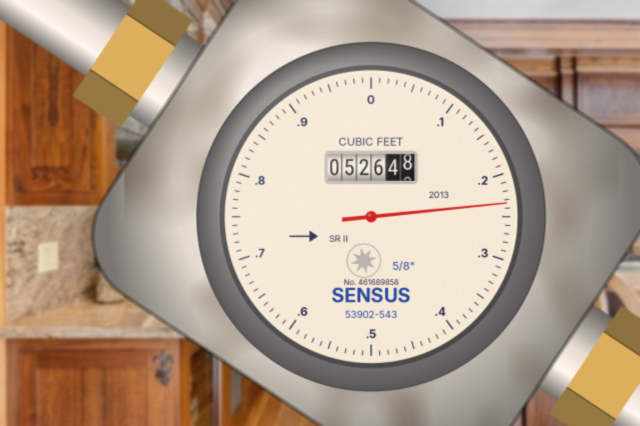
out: **52648.23** ft³
